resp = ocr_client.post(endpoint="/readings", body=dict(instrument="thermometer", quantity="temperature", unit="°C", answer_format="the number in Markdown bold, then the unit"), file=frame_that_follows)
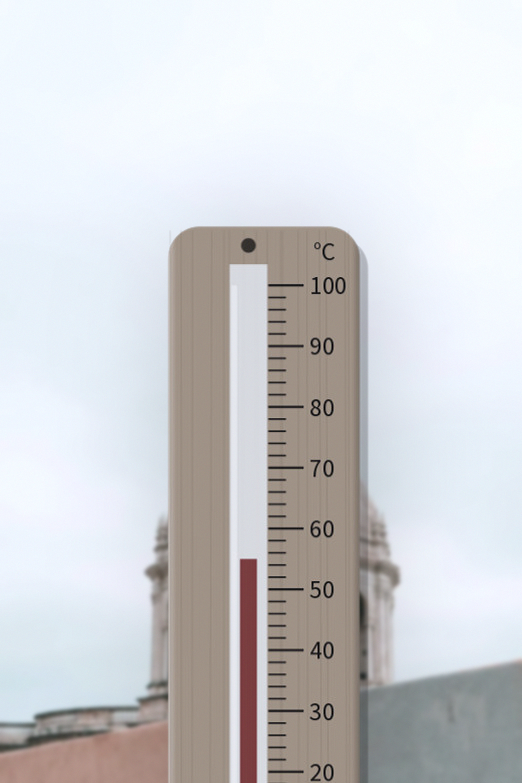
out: **55** °C
